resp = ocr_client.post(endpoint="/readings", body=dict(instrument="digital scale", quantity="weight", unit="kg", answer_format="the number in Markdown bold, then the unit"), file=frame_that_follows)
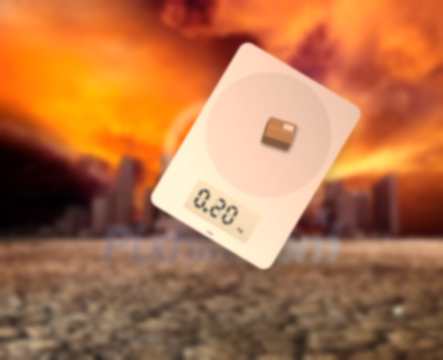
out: **0.20** kg
